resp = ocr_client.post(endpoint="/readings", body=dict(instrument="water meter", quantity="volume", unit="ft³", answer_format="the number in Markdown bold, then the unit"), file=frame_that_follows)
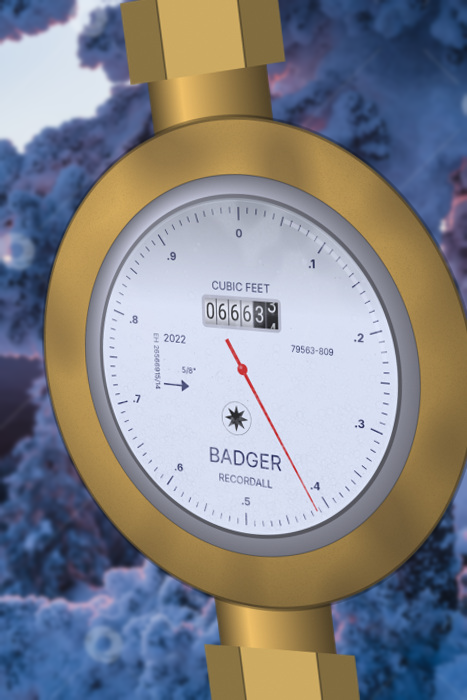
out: **66633.41** ft³
